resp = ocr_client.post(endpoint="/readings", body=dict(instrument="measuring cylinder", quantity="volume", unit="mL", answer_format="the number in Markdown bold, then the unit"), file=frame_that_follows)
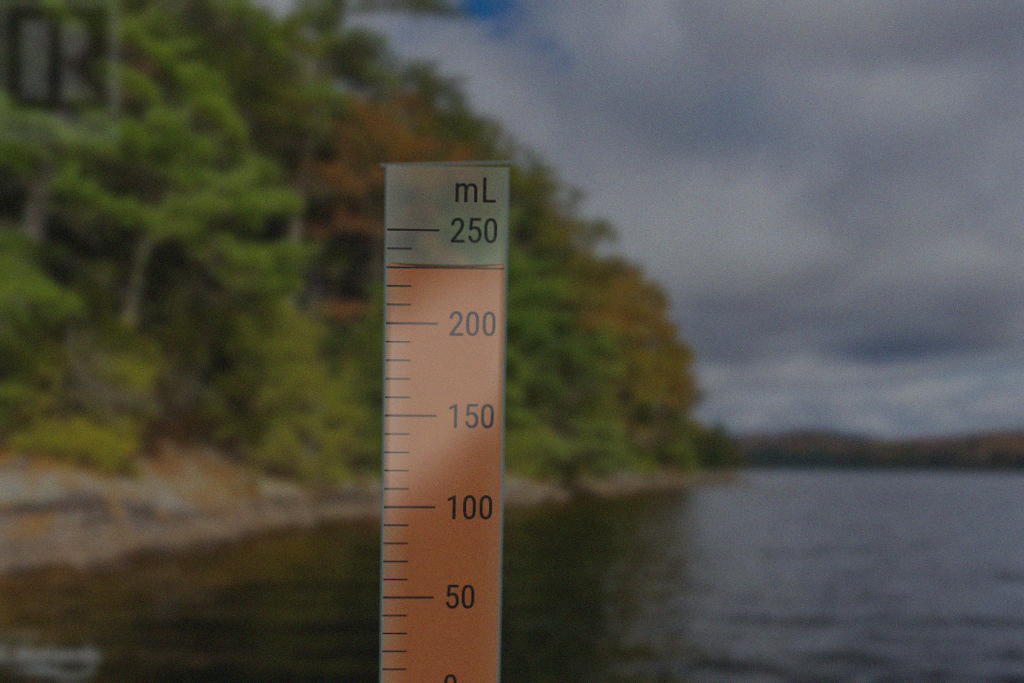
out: **230** mL
